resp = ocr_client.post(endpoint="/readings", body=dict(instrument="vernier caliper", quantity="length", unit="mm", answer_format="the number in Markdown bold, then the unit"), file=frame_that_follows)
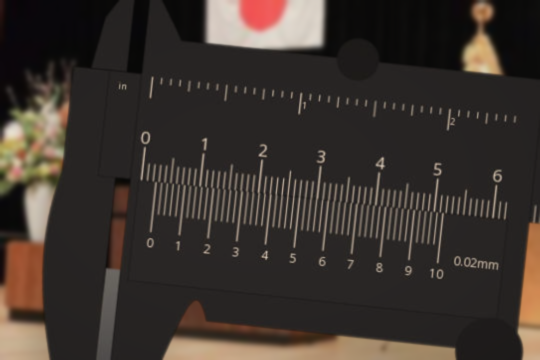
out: **2.5** mm
